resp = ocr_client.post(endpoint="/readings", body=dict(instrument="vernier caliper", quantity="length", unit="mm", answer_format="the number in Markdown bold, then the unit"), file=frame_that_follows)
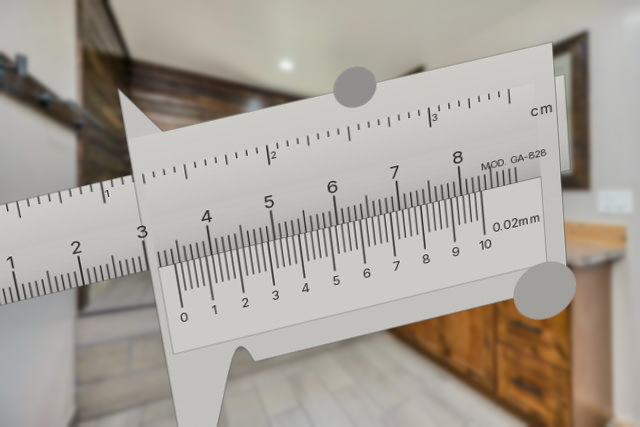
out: **34.2** mm
